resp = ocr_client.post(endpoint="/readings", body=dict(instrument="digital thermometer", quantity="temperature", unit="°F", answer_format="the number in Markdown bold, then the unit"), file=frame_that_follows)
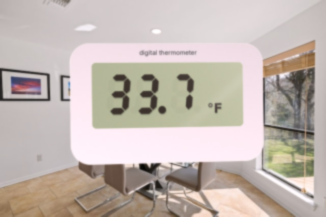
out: **33.7** °F
